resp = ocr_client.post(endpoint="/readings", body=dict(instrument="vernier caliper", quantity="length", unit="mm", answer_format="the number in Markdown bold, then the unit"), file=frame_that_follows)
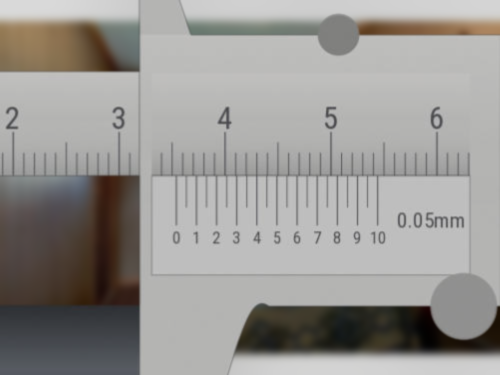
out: **35.4** mm
